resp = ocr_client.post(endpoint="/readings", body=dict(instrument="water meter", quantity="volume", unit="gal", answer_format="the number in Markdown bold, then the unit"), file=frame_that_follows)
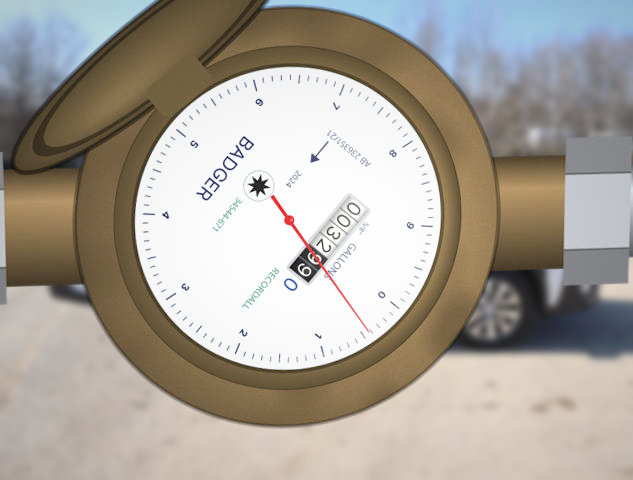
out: **32990.4** gal
